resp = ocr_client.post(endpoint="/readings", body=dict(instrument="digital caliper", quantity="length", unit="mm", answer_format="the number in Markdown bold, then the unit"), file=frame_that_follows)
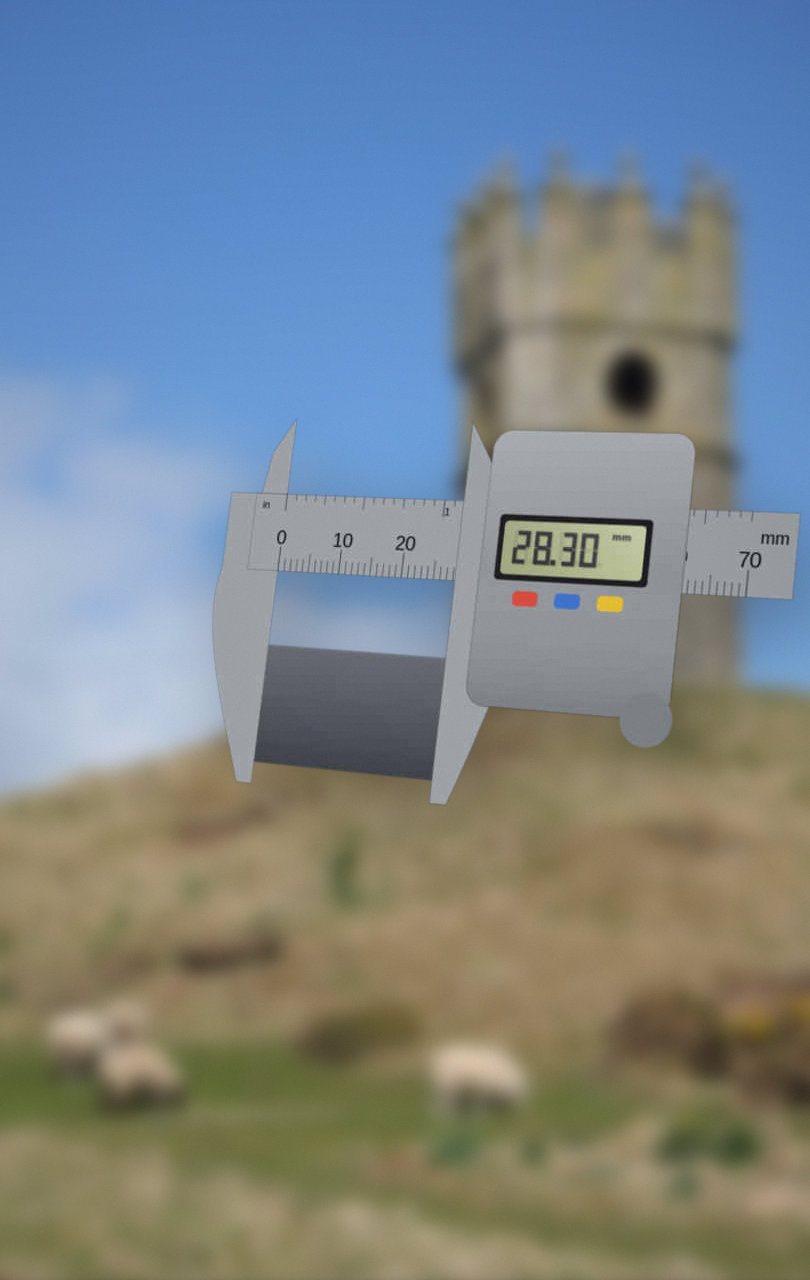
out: **28.30** mm
